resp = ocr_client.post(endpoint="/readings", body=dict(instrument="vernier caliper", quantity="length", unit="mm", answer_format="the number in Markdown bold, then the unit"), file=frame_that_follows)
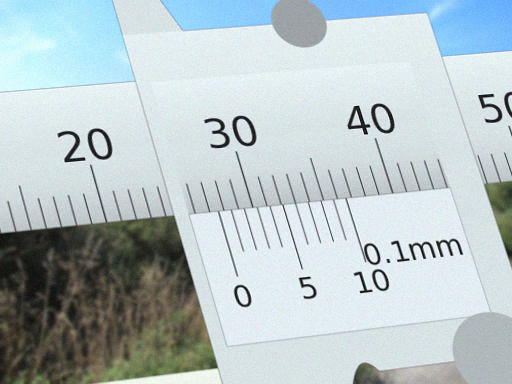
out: **27.6** mm
